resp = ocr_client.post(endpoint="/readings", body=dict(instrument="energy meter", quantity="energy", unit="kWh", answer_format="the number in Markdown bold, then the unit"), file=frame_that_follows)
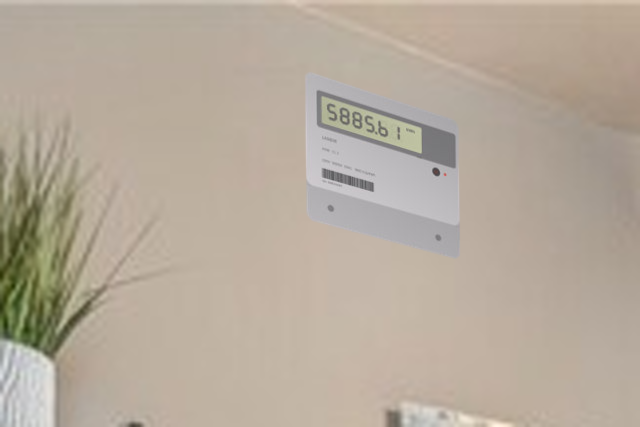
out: **5885.61** kWh
